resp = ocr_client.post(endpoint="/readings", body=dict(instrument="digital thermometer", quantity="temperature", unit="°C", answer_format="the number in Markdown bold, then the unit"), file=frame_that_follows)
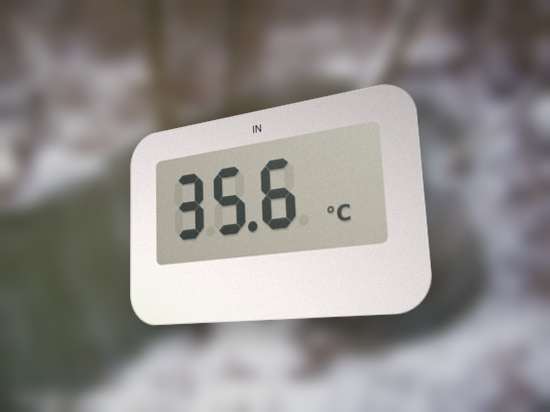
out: **35.6** °C
